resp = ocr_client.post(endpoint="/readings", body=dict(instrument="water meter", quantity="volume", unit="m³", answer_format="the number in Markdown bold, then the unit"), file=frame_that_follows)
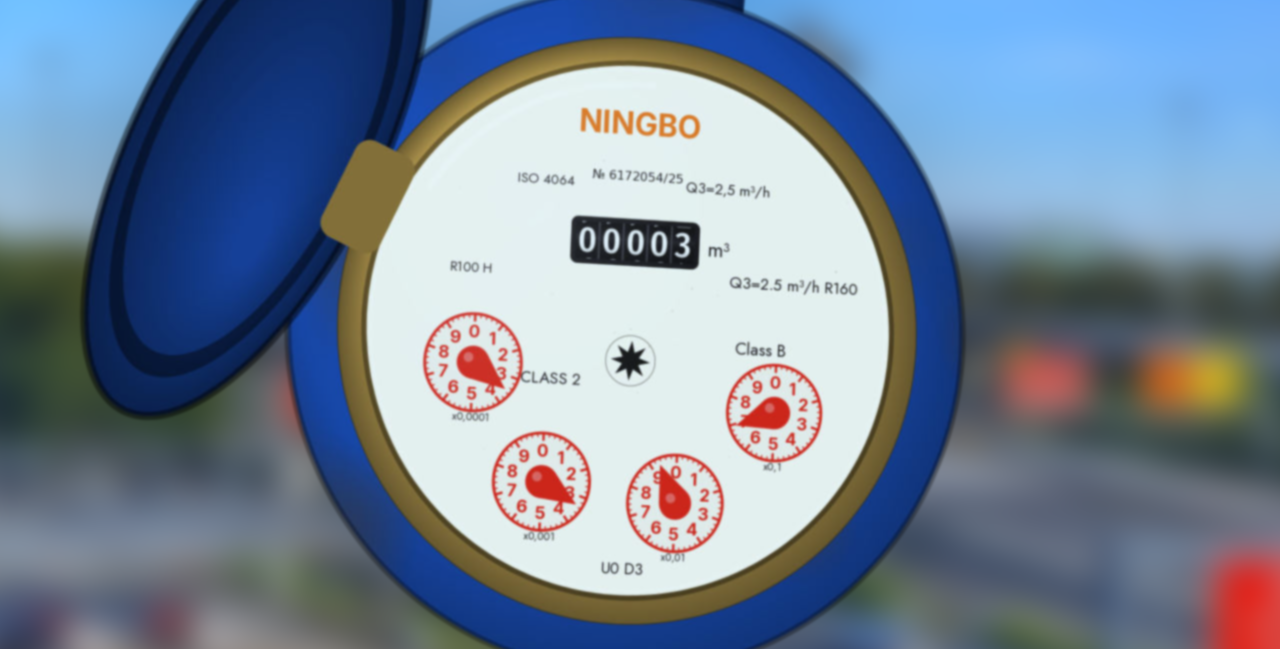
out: **3.6933** m³
